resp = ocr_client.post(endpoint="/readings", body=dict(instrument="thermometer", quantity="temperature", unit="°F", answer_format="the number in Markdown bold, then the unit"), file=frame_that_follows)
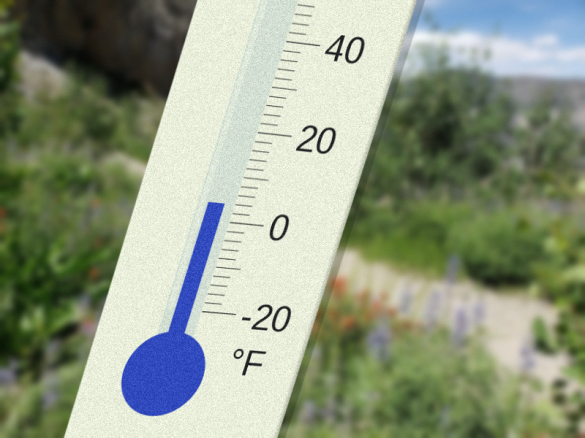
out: **4** °F
